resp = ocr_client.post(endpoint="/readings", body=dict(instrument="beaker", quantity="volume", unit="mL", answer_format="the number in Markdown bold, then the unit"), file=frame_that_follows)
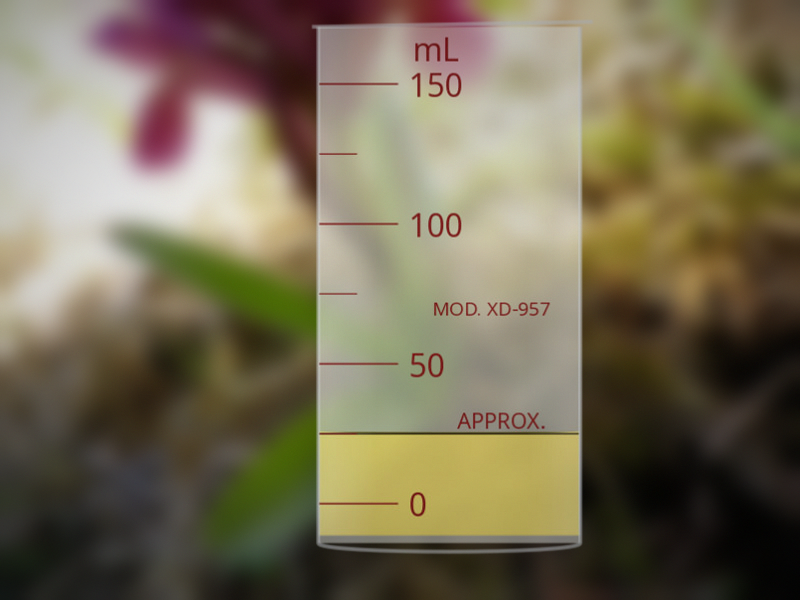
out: **25** mL
